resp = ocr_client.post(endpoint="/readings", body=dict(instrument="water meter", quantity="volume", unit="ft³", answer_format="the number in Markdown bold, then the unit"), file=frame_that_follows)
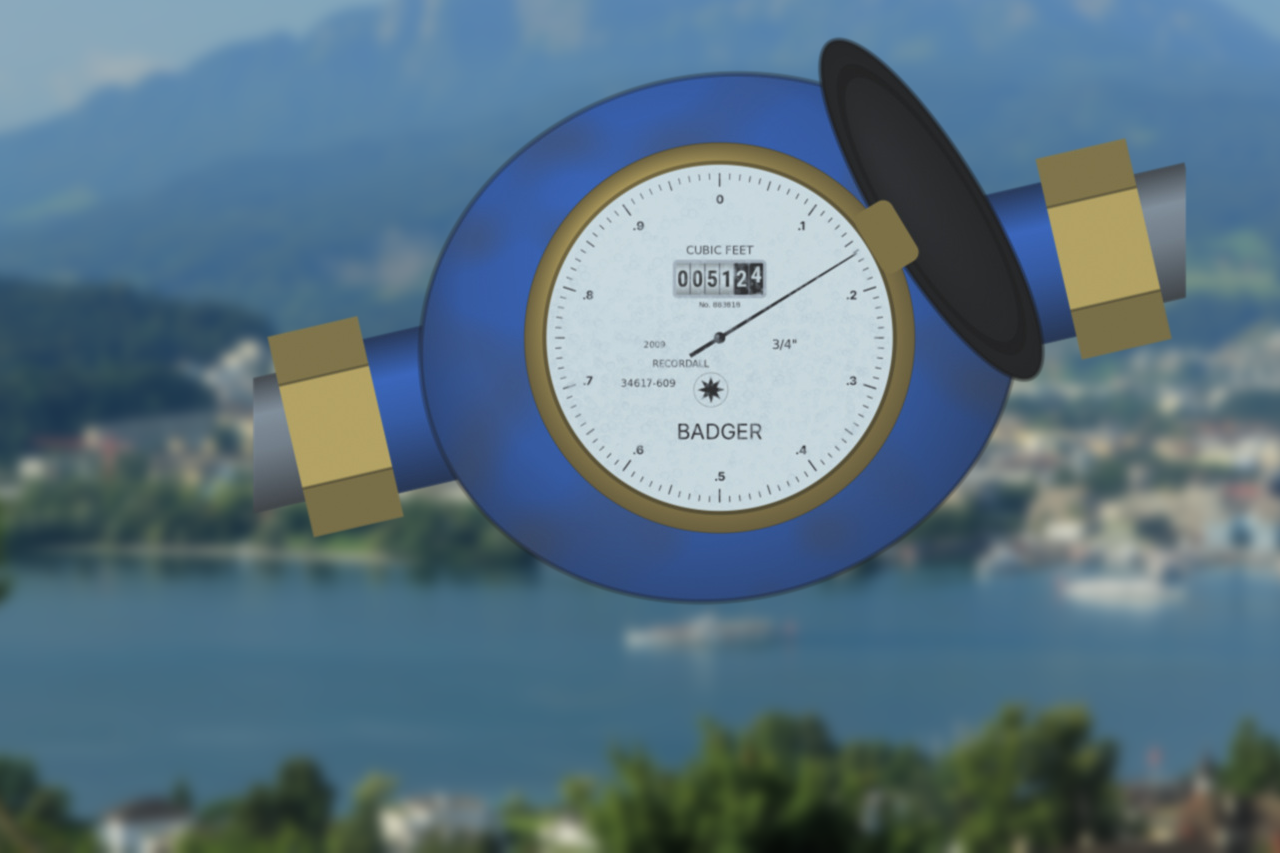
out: **5124.16** ft³
